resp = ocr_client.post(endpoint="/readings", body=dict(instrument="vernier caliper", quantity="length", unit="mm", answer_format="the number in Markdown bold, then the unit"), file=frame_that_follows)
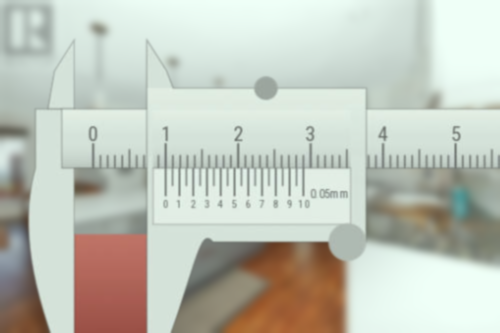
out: **10.0** mm
